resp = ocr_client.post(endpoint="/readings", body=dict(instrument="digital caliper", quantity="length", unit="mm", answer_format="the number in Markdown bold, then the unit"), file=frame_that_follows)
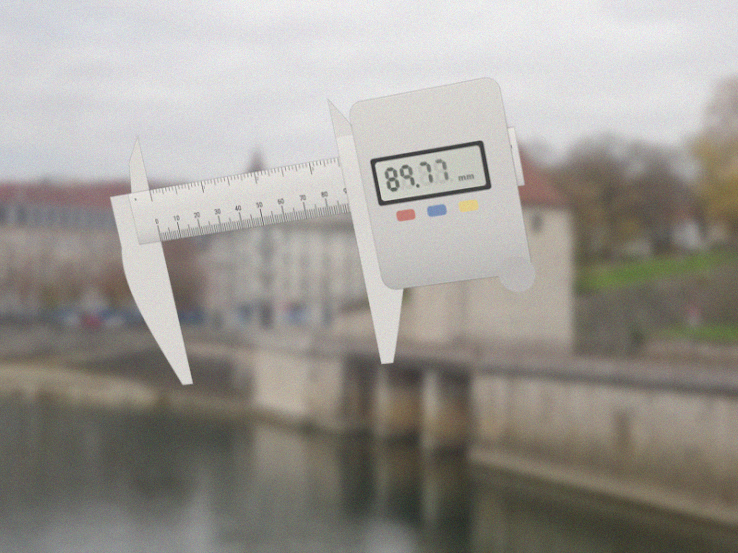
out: **89.77** mm
